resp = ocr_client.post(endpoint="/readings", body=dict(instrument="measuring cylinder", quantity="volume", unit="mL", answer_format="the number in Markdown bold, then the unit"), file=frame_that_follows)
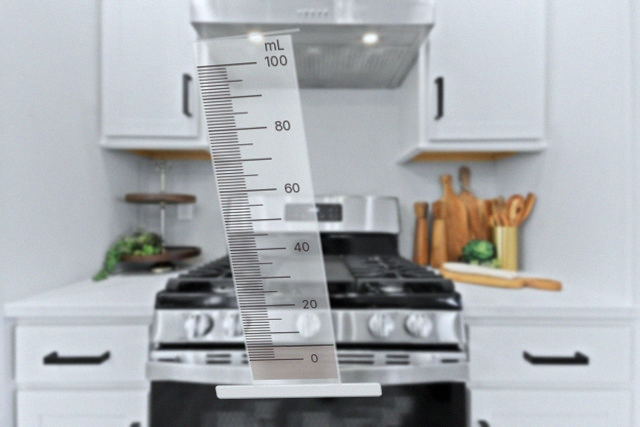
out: **5** mL
